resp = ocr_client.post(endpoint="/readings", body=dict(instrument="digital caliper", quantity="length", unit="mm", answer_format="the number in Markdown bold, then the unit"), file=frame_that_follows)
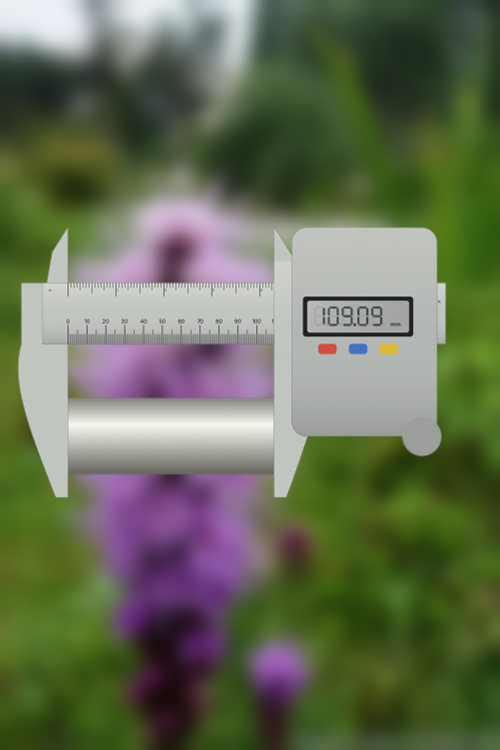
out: **109.09** mm
